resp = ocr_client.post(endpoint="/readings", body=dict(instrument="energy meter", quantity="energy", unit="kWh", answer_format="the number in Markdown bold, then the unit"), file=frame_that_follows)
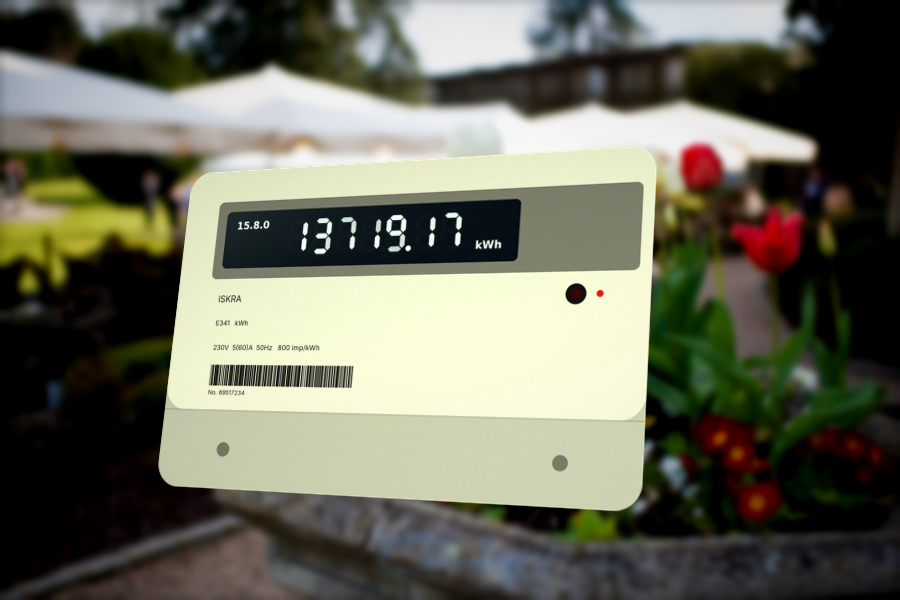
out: **13719.17** kWh
